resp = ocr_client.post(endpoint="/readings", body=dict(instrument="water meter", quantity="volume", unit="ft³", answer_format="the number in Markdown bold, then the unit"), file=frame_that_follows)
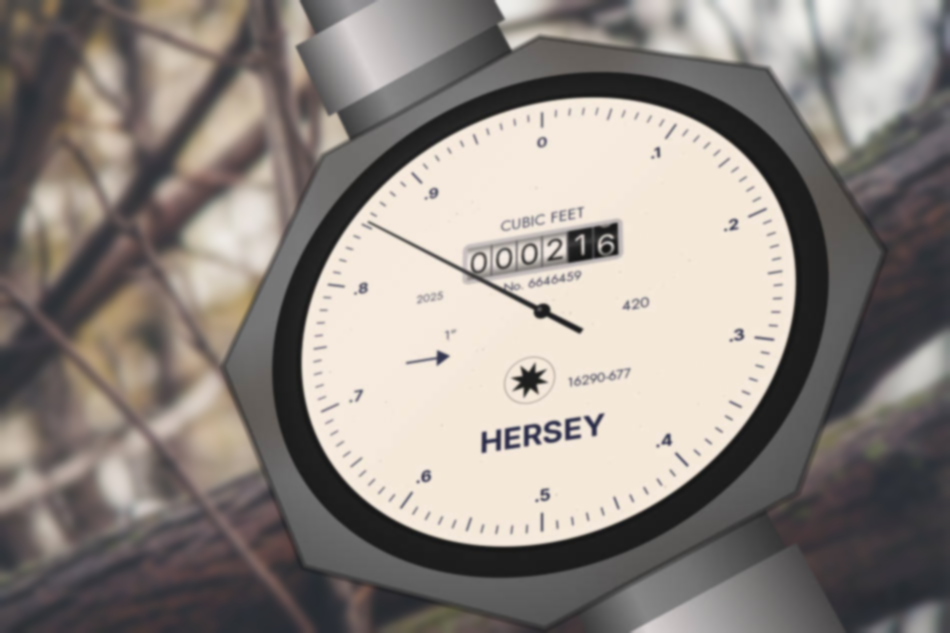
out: **215.85** ft³
